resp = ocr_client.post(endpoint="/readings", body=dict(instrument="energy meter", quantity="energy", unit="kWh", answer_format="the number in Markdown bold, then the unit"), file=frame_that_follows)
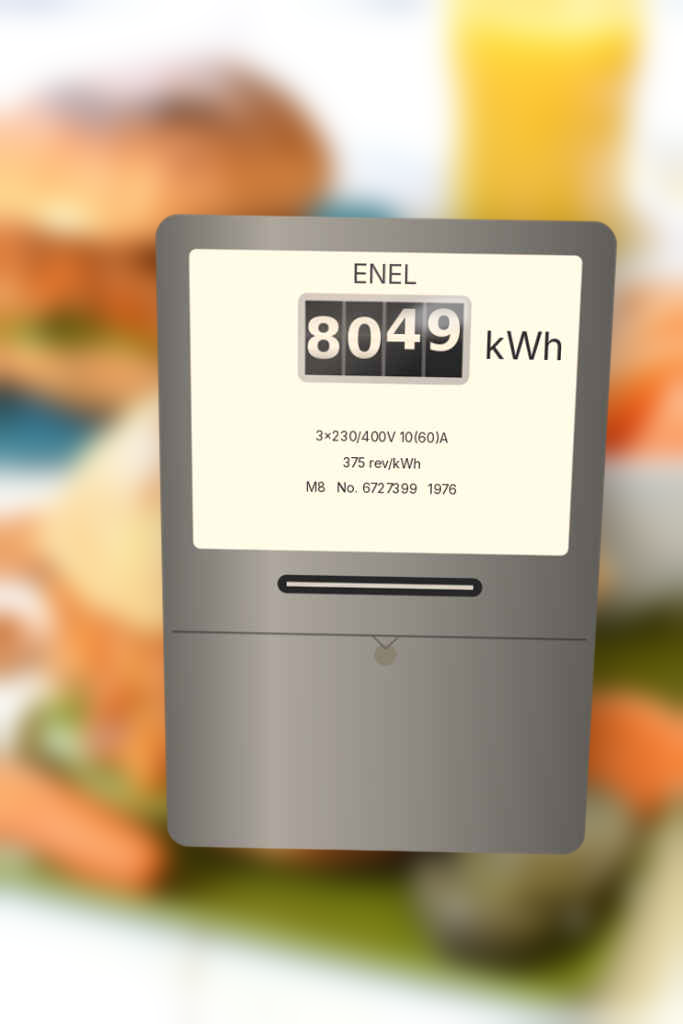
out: **8049** kWh
